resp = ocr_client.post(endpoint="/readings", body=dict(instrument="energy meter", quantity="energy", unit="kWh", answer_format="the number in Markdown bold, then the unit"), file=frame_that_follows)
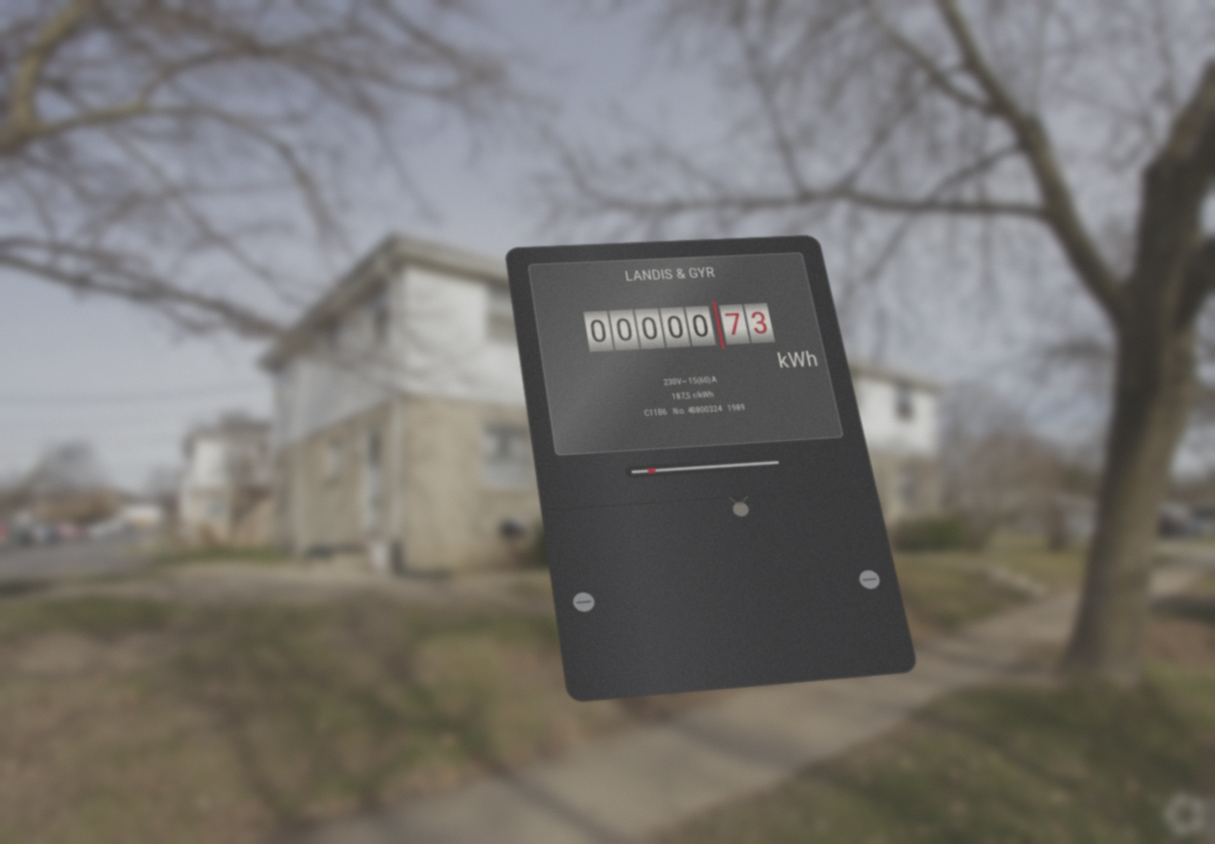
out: **0.73** kWh
